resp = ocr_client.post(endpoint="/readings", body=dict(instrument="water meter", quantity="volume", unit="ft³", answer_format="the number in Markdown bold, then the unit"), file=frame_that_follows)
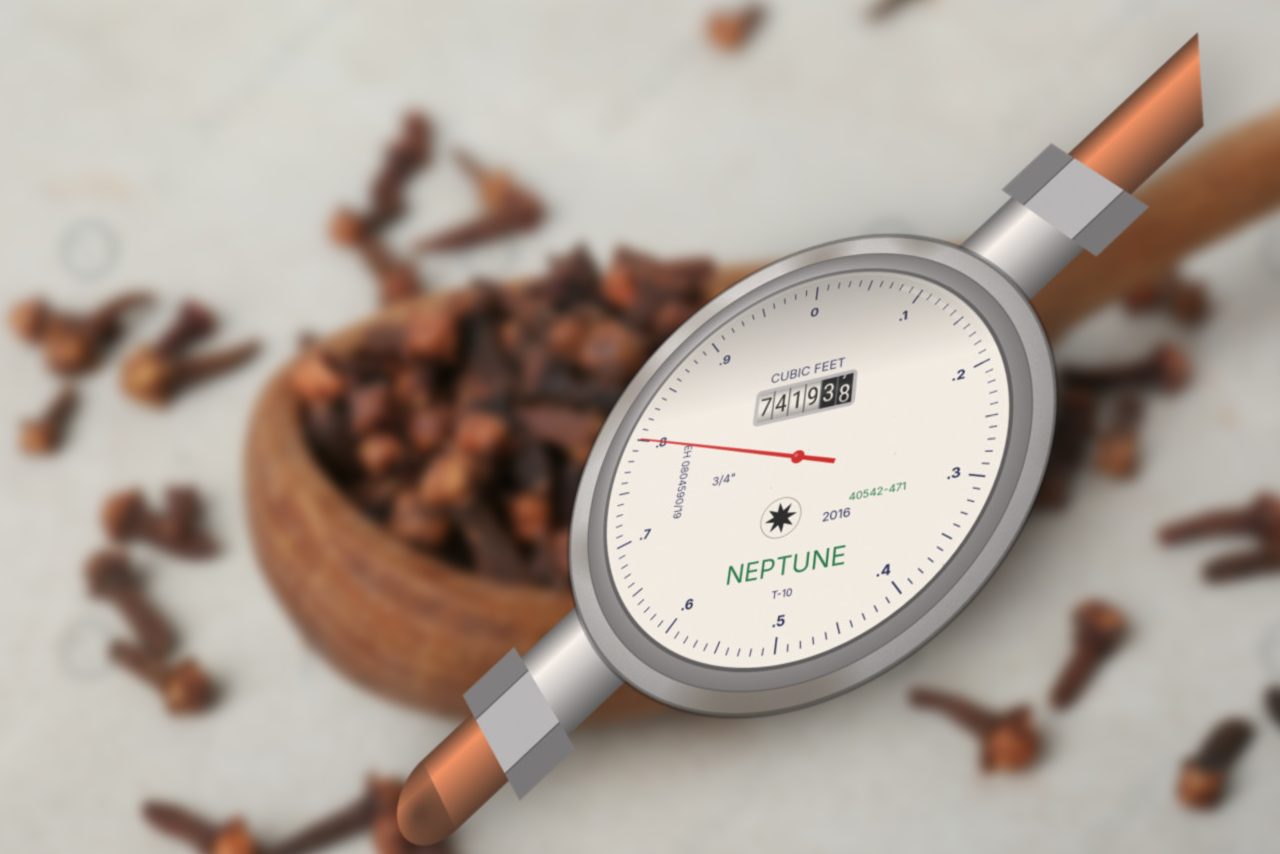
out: **741937.80** ft³
